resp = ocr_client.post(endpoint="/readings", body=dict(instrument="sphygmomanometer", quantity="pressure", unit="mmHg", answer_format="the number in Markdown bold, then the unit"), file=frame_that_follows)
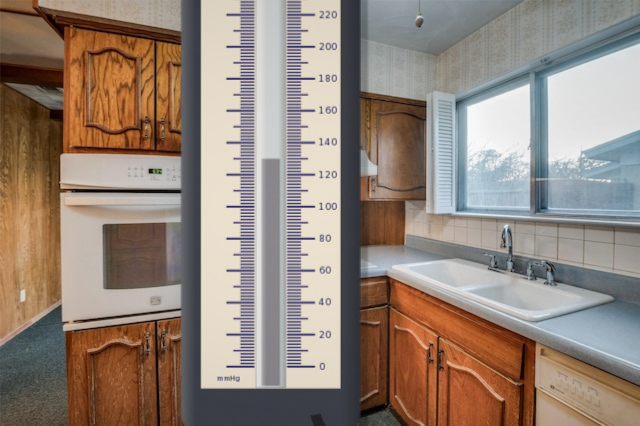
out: **130** mmHg
